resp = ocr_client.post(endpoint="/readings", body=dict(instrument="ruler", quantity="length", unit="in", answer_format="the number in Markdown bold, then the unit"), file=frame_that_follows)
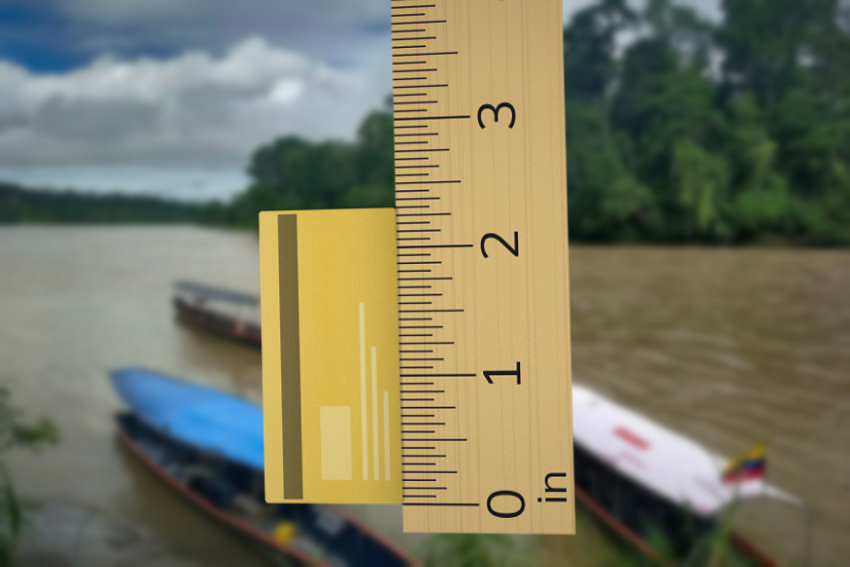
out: **2.3125** in
